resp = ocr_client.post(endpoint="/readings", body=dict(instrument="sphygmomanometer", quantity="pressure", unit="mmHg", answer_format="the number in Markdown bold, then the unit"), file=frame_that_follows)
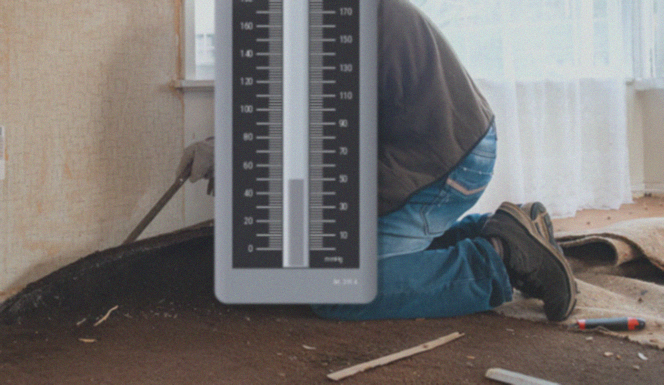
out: **50** mmHg
